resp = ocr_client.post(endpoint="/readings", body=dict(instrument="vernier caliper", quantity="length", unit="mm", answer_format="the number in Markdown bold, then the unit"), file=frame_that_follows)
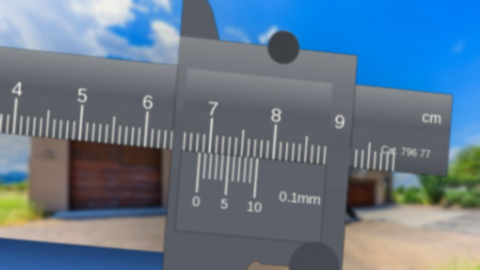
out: **68.5** mm
